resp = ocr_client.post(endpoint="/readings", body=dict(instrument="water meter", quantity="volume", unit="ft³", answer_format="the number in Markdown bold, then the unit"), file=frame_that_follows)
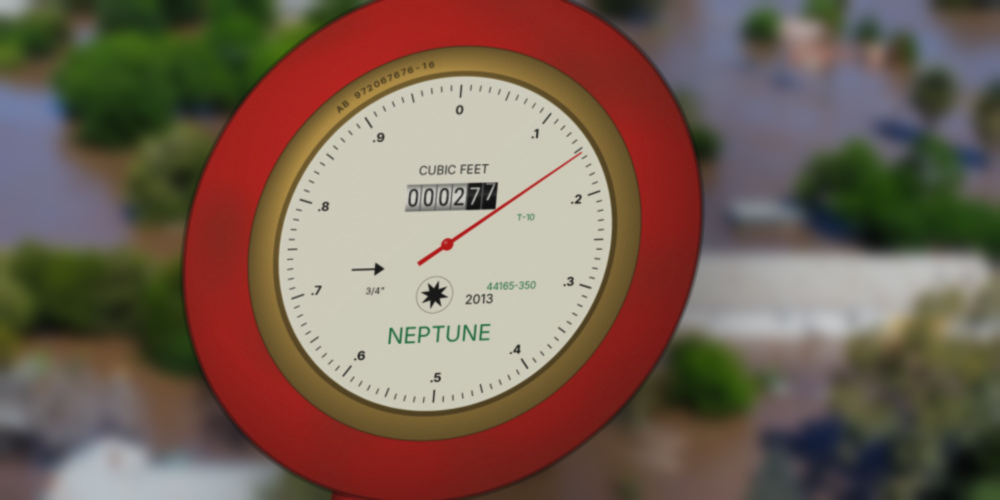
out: **277.15** ft³
